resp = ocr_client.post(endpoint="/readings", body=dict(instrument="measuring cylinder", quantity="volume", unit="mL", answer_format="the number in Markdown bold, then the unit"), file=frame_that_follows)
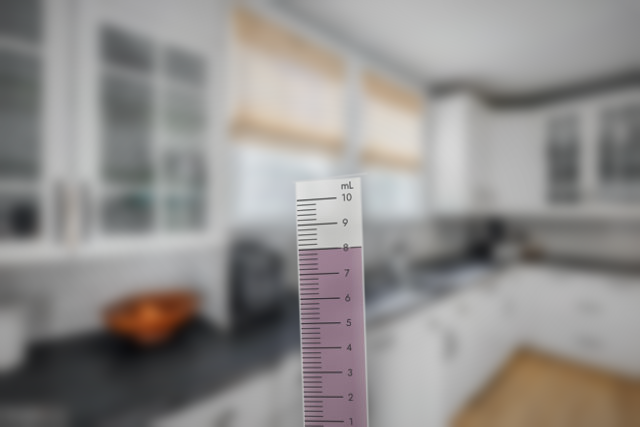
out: **8** mL
